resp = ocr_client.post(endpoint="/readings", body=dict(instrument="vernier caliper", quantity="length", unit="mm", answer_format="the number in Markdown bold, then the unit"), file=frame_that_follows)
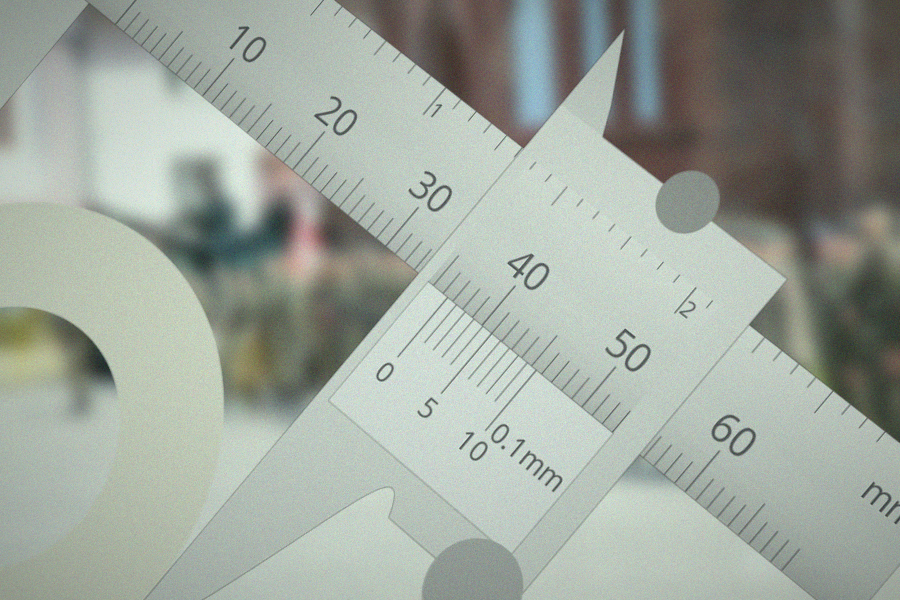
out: **36.5** mm
